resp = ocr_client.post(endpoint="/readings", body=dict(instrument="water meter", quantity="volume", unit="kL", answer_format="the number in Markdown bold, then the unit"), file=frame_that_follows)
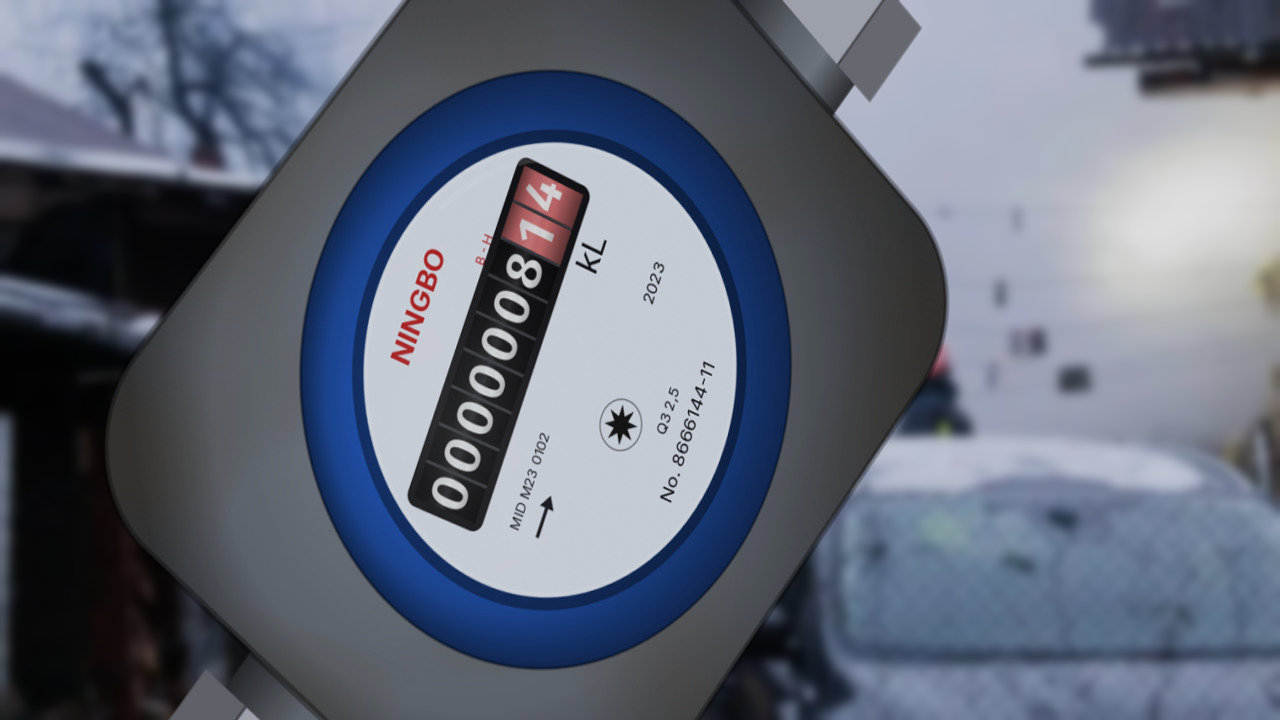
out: **8.14** kL
